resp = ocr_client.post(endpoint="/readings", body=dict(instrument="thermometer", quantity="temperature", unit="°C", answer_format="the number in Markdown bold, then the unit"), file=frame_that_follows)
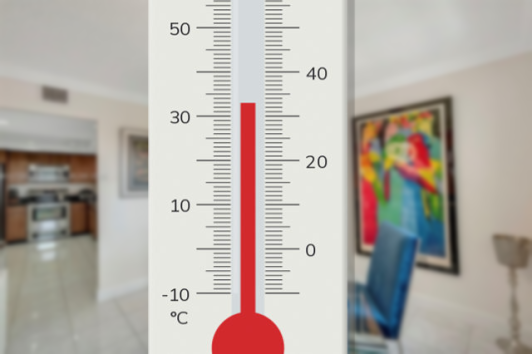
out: **33** °C
